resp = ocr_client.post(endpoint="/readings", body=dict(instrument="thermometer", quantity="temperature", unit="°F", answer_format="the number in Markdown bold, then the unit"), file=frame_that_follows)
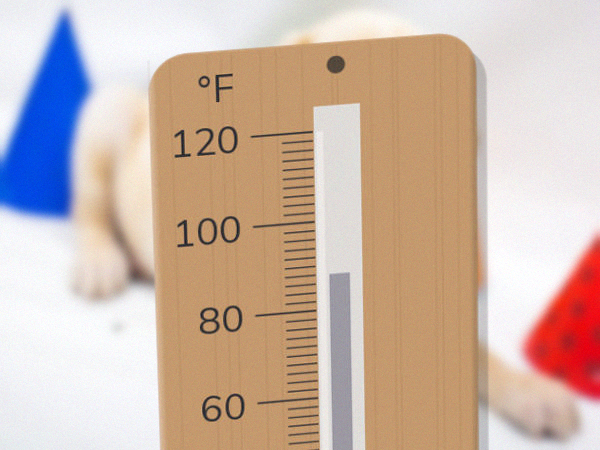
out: **88** °F
